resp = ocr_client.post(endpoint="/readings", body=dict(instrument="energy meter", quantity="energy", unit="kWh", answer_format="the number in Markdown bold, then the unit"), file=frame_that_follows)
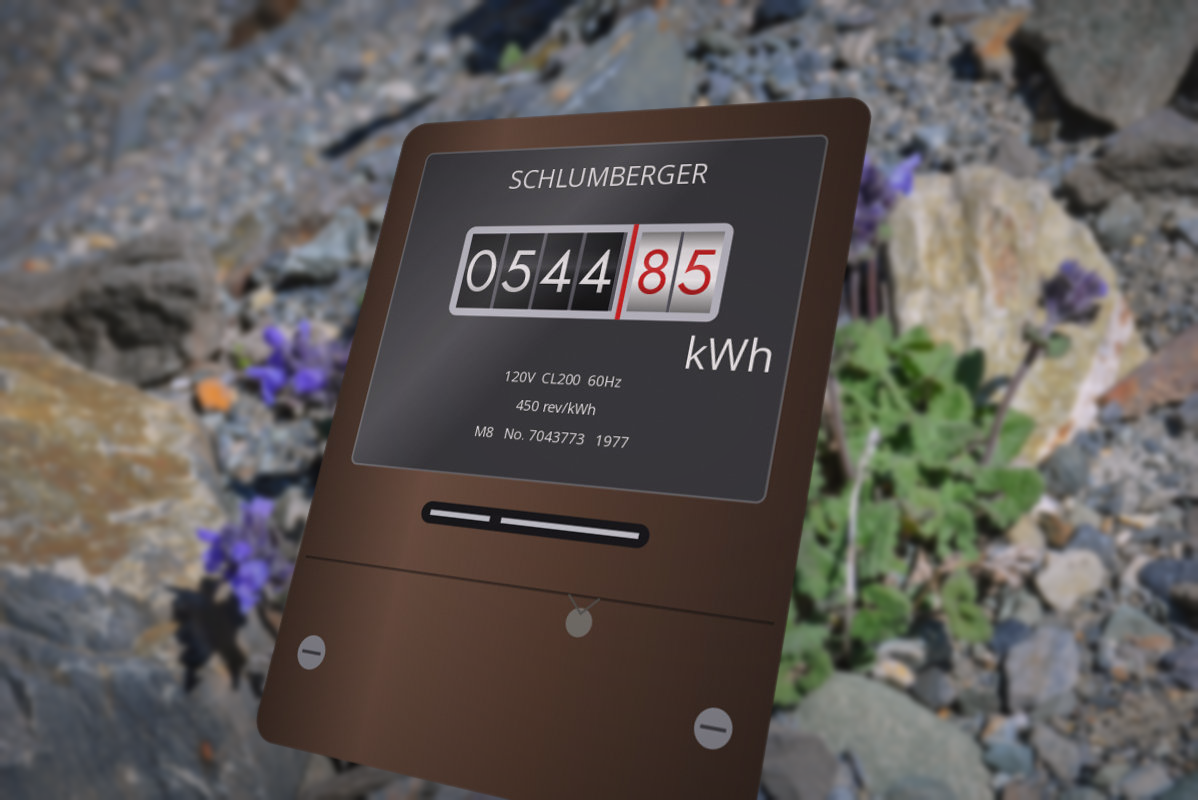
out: **544.85** kWh
